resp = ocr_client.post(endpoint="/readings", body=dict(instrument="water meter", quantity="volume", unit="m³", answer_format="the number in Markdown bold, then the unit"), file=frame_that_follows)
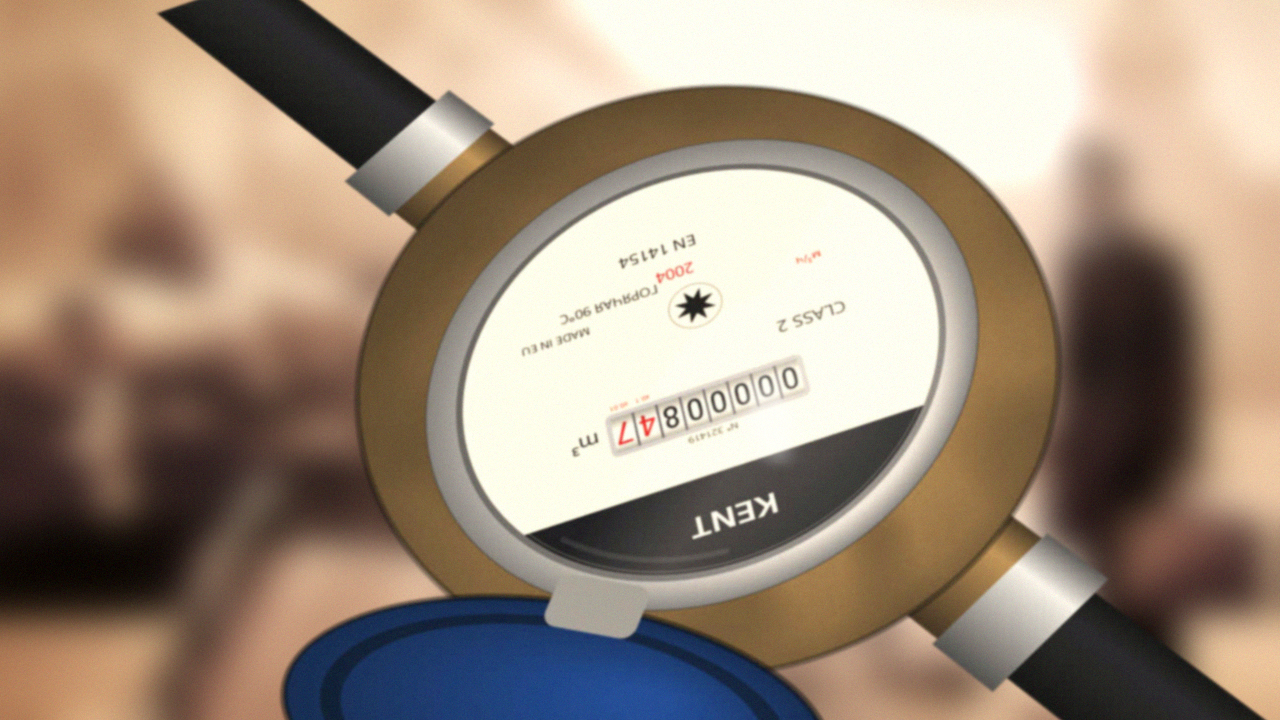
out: **8.47** m³
